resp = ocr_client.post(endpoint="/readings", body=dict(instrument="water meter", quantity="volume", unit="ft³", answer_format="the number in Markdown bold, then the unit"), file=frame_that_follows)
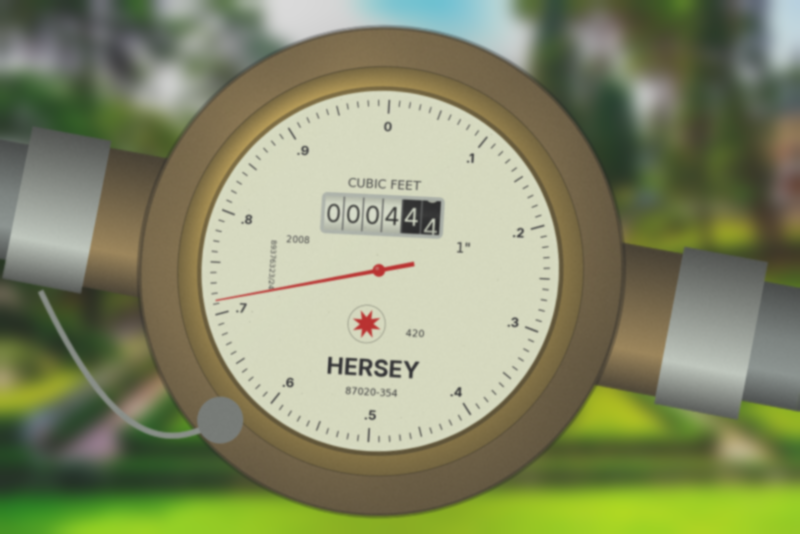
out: **443.71** ft³
